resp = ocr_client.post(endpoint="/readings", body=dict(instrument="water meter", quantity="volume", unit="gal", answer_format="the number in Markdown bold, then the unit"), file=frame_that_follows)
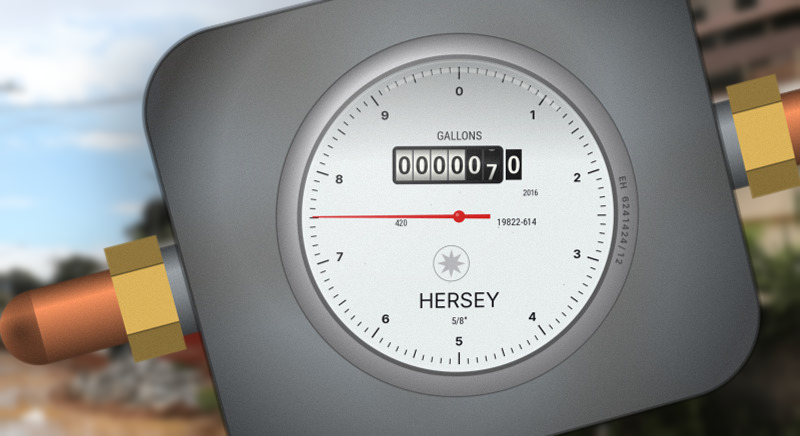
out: **67.5** gal
